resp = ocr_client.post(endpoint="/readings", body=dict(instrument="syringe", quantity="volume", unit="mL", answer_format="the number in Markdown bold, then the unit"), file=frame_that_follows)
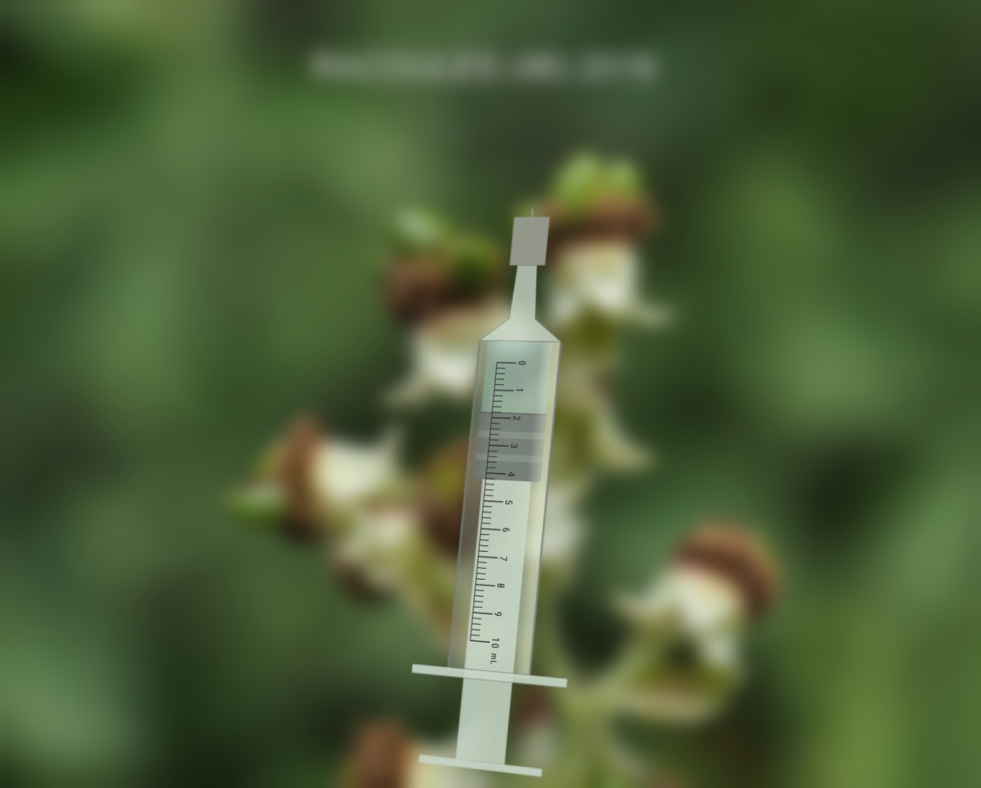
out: **1.8** mL
